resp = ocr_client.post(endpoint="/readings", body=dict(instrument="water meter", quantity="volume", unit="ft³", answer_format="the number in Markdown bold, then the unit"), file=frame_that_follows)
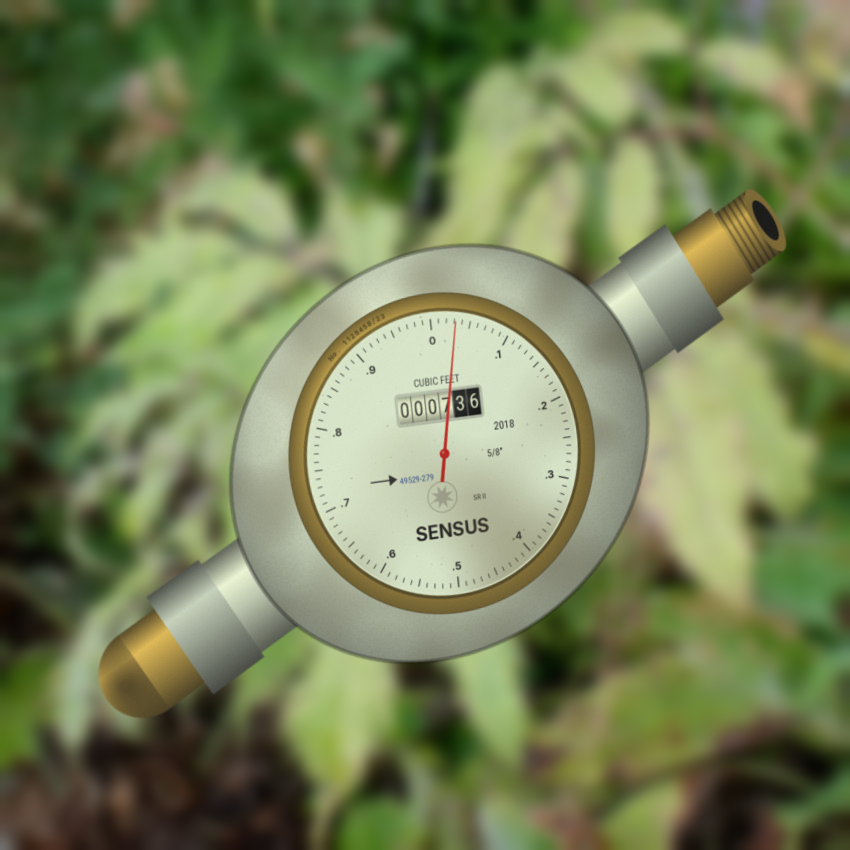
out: **736.03** ft³
